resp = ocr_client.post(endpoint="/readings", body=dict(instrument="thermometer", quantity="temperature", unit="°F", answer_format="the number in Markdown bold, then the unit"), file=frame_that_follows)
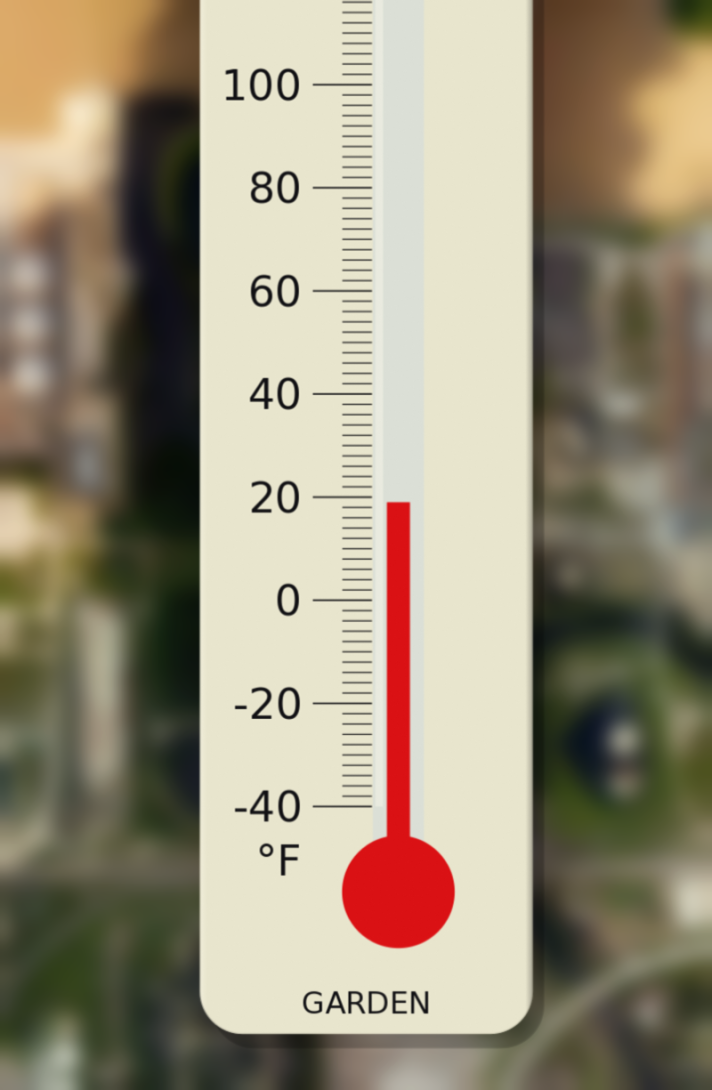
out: **19** °F
